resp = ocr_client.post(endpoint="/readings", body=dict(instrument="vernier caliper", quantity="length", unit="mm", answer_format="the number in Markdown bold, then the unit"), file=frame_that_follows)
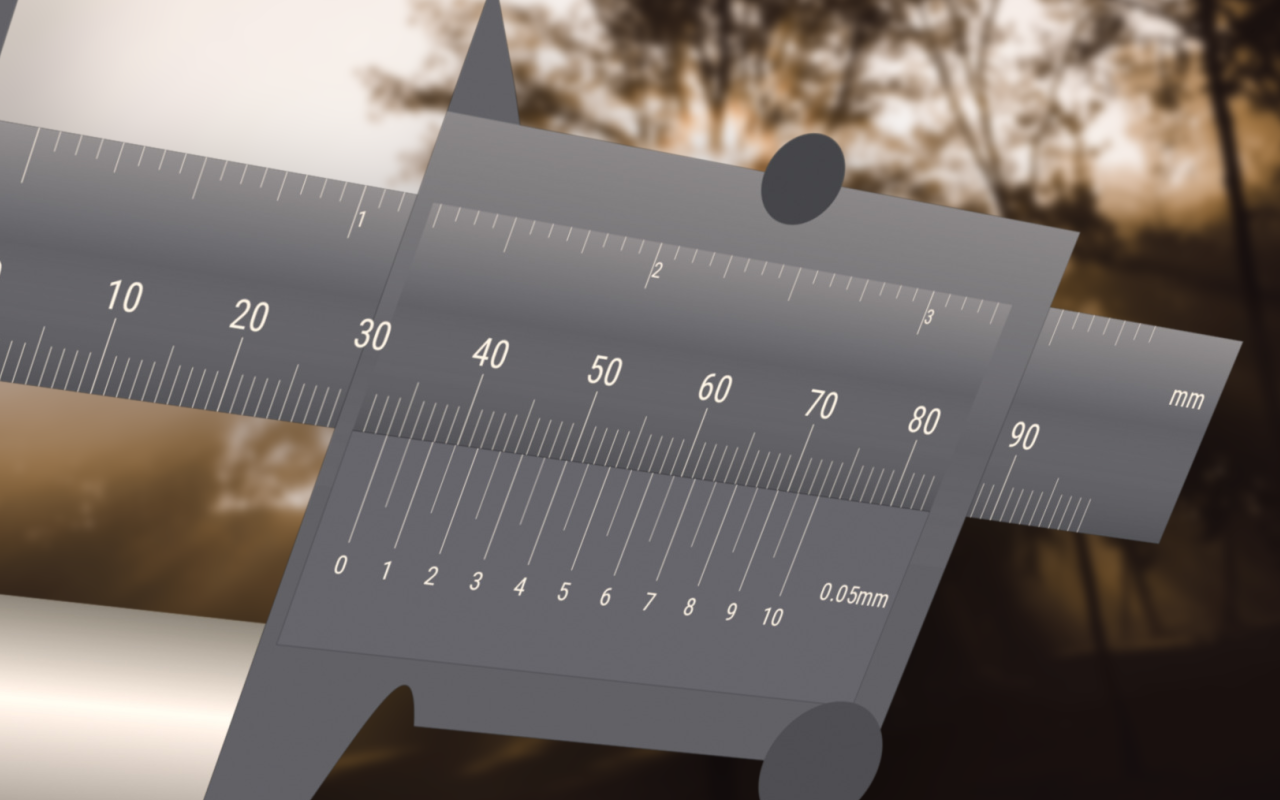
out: **34.0** mm
